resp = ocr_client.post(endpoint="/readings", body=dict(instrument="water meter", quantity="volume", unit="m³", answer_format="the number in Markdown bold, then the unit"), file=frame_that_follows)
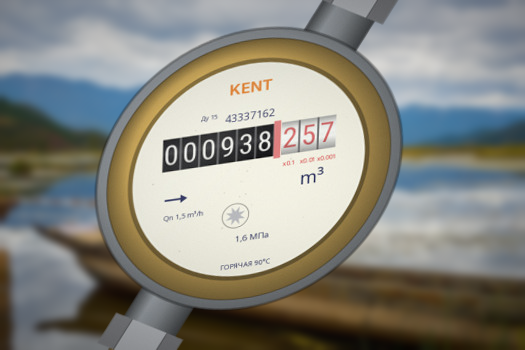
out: **938.257** m³
